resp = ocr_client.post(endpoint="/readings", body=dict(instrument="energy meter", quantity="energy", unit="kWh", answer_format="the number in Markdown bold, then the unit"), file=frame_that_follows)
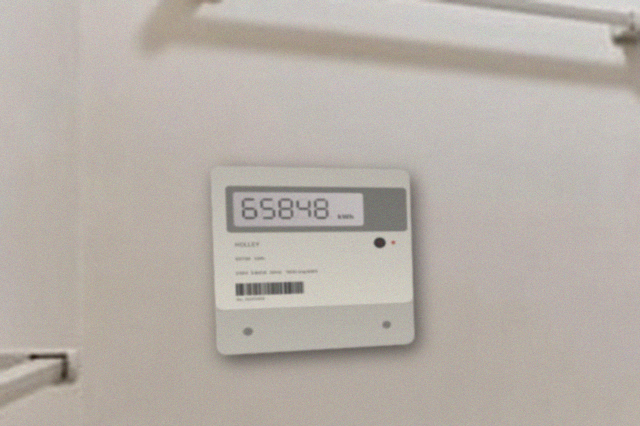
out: **65848** kWh
